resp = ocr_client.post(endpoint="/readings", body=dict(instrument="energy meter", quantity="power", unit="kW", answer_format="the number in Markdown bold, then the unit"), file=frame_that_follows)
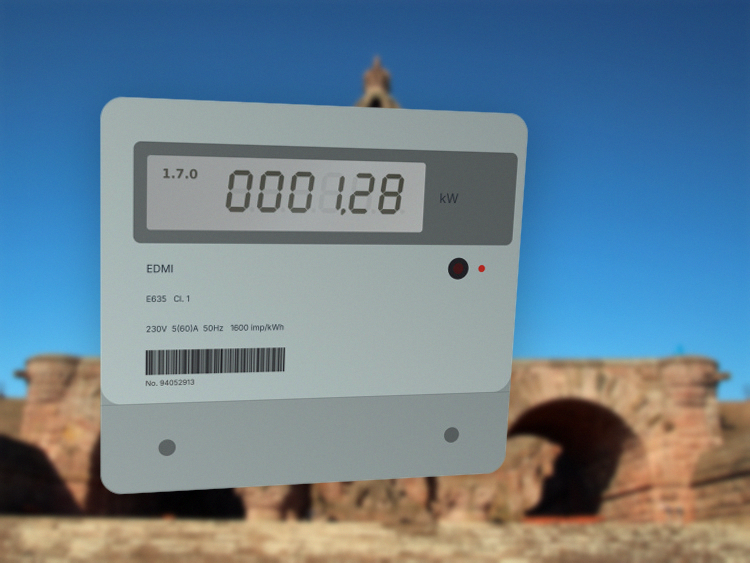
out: **1.28** kW
